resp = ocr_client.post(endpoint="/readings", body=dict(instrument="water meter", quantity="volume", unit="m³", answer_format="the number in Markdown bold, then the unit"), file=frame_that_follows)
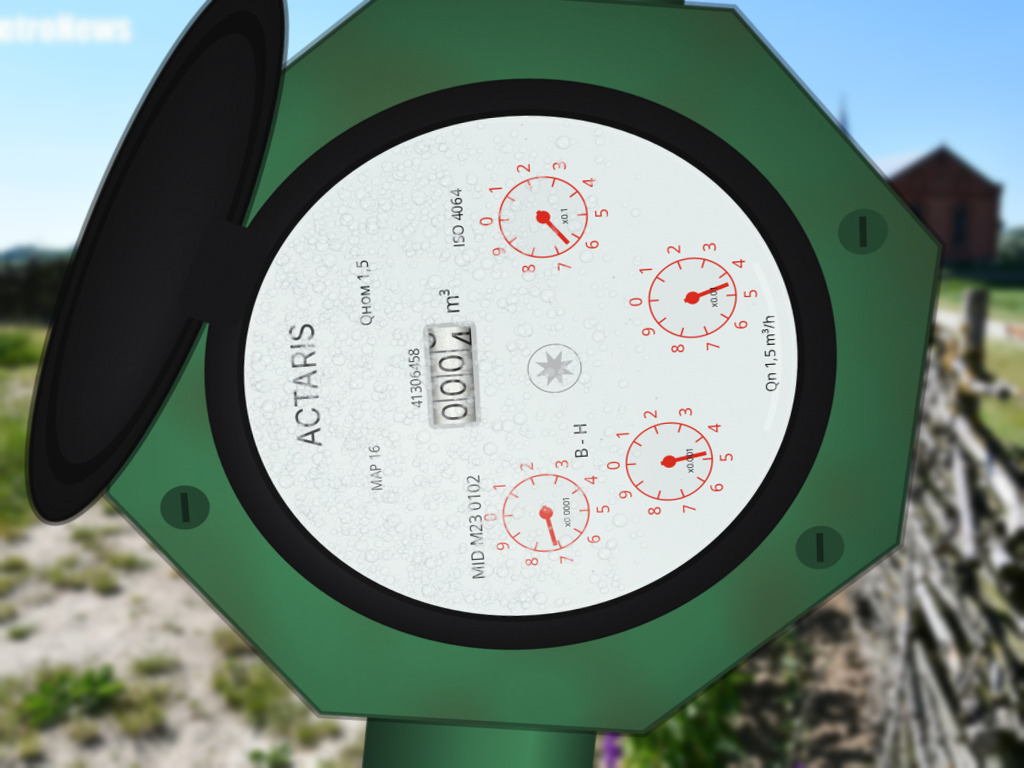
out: **3.6447** m³
